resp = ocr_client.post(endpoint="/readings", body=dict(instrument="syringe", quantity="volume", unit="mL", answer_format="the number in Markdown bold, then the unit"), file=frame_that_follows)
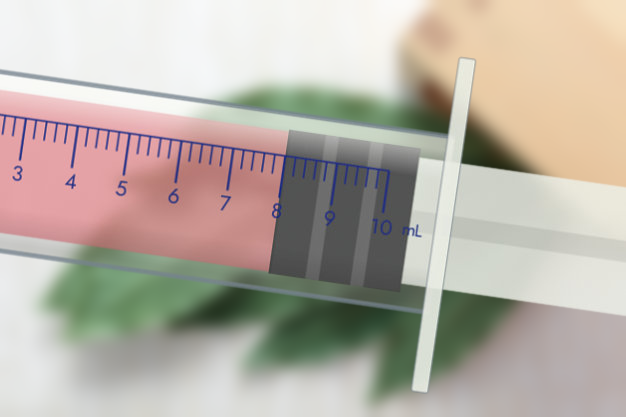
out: **8** mL
